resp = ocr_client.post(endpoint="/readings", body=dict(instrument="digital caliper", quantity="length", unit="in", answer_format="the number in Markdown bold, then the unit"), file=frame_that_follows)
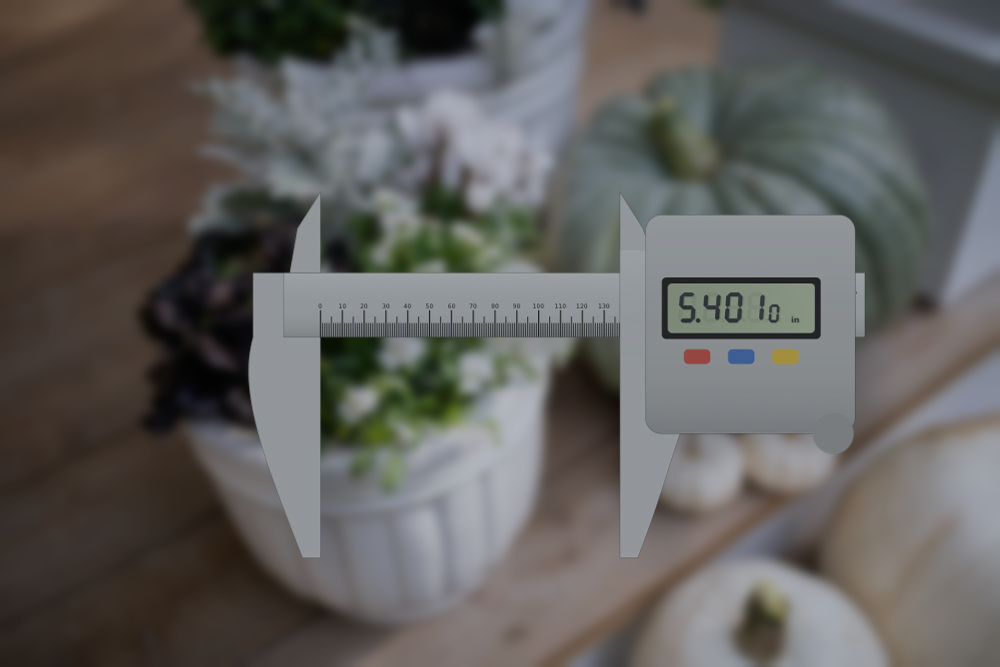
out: **5.4010** in
